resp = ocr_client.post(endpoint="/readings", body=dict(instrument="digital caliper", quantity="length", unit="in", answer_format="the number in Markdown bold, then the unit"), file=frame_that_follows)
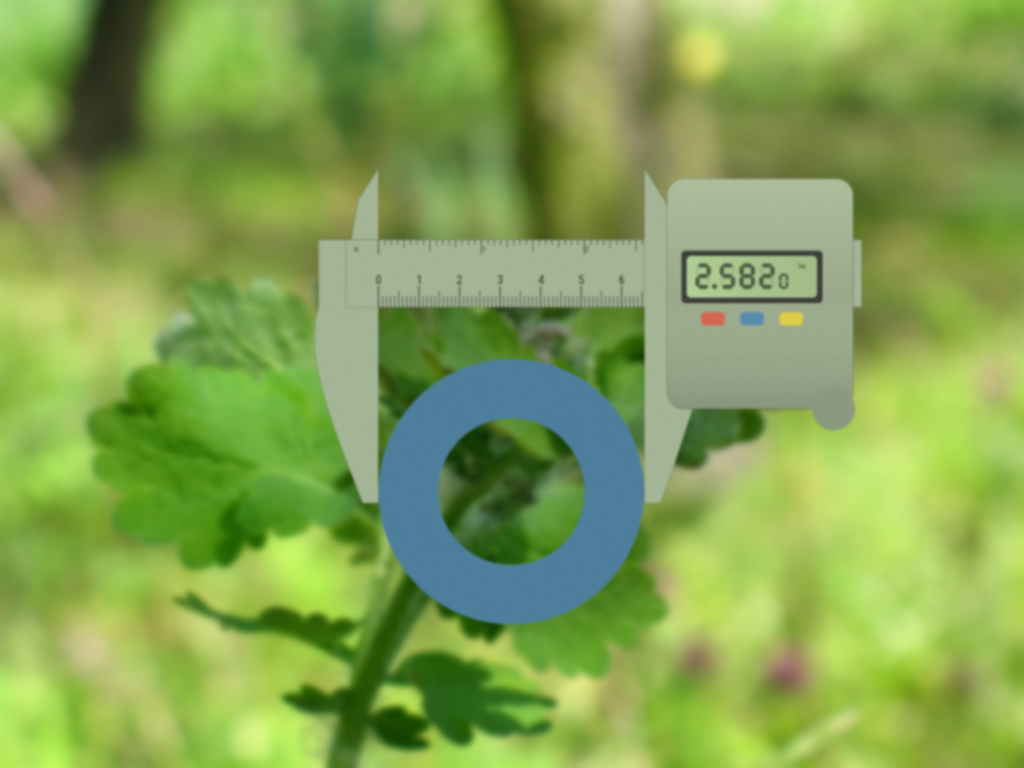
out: **2.5820** in
